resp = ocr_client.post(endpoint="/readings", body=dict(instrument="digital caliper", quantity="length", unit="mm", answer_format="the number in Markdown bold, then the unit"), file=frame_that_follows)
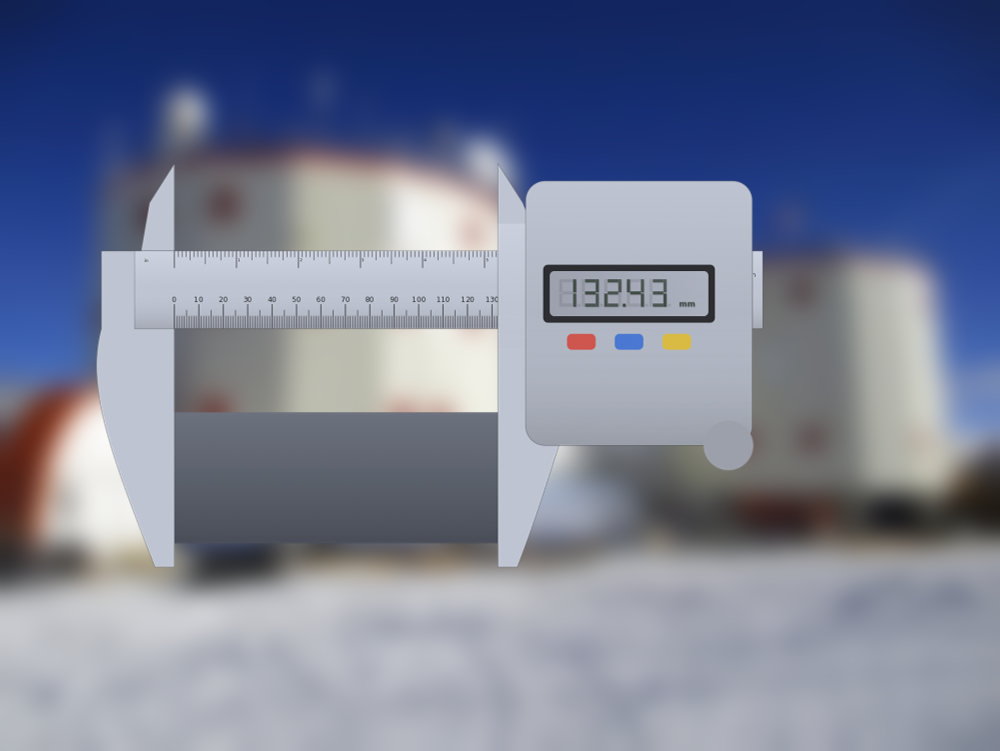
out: **132.43** mm
